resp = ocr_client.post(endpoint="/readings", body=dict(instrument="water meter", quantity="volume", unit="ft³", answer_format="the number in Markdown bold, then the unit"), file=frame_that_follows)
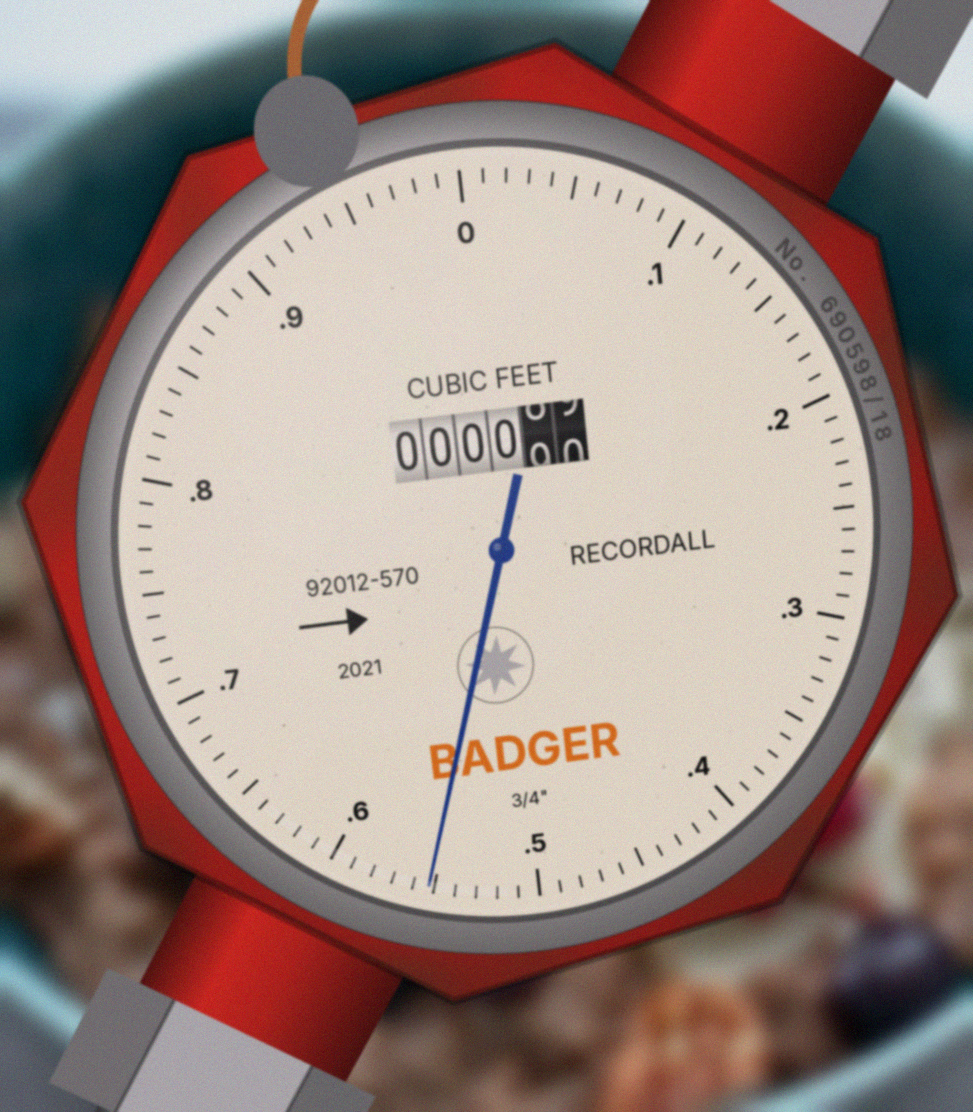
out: **89.55** ft³
